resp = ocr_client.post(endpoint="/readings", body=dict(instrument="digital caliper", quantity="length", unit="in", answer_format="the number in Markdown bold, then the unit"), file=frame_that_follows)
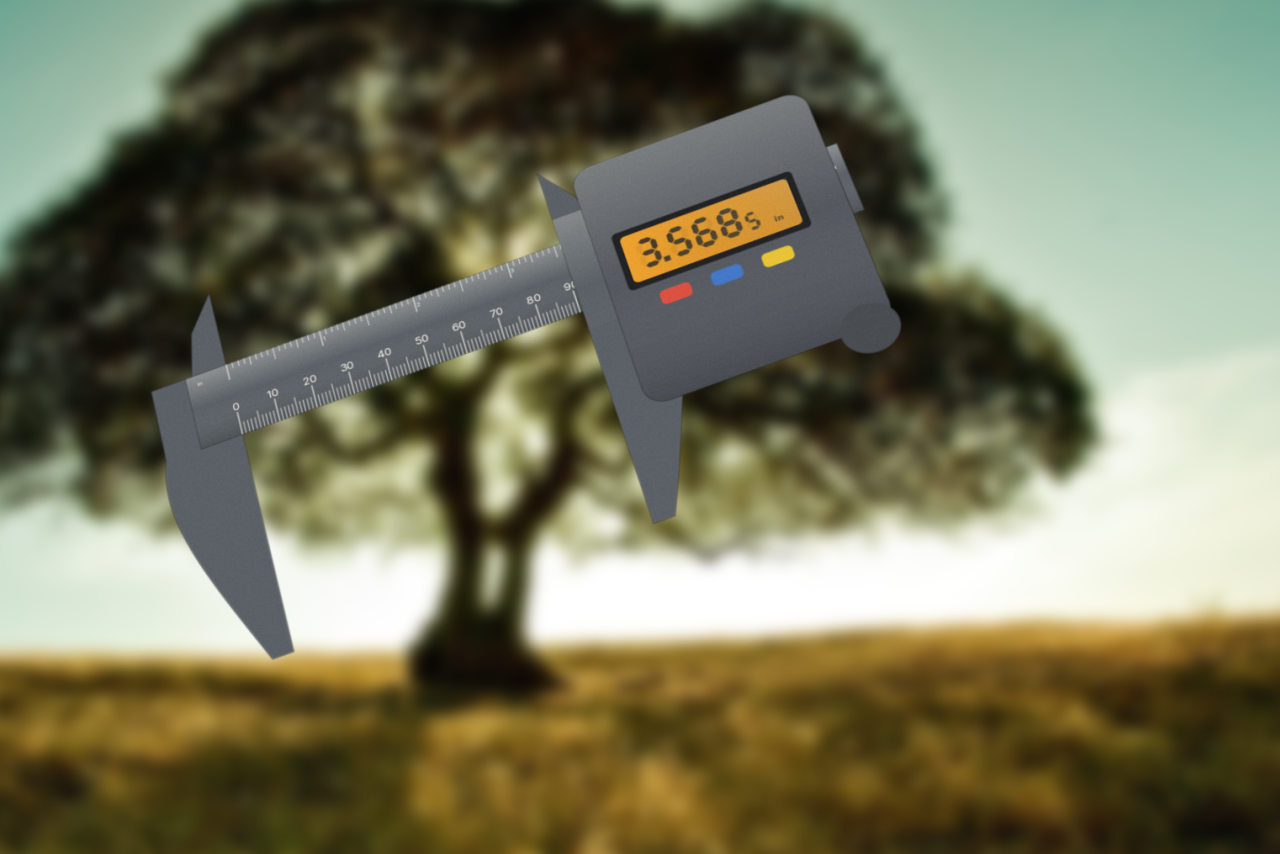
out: **3.5685** in
